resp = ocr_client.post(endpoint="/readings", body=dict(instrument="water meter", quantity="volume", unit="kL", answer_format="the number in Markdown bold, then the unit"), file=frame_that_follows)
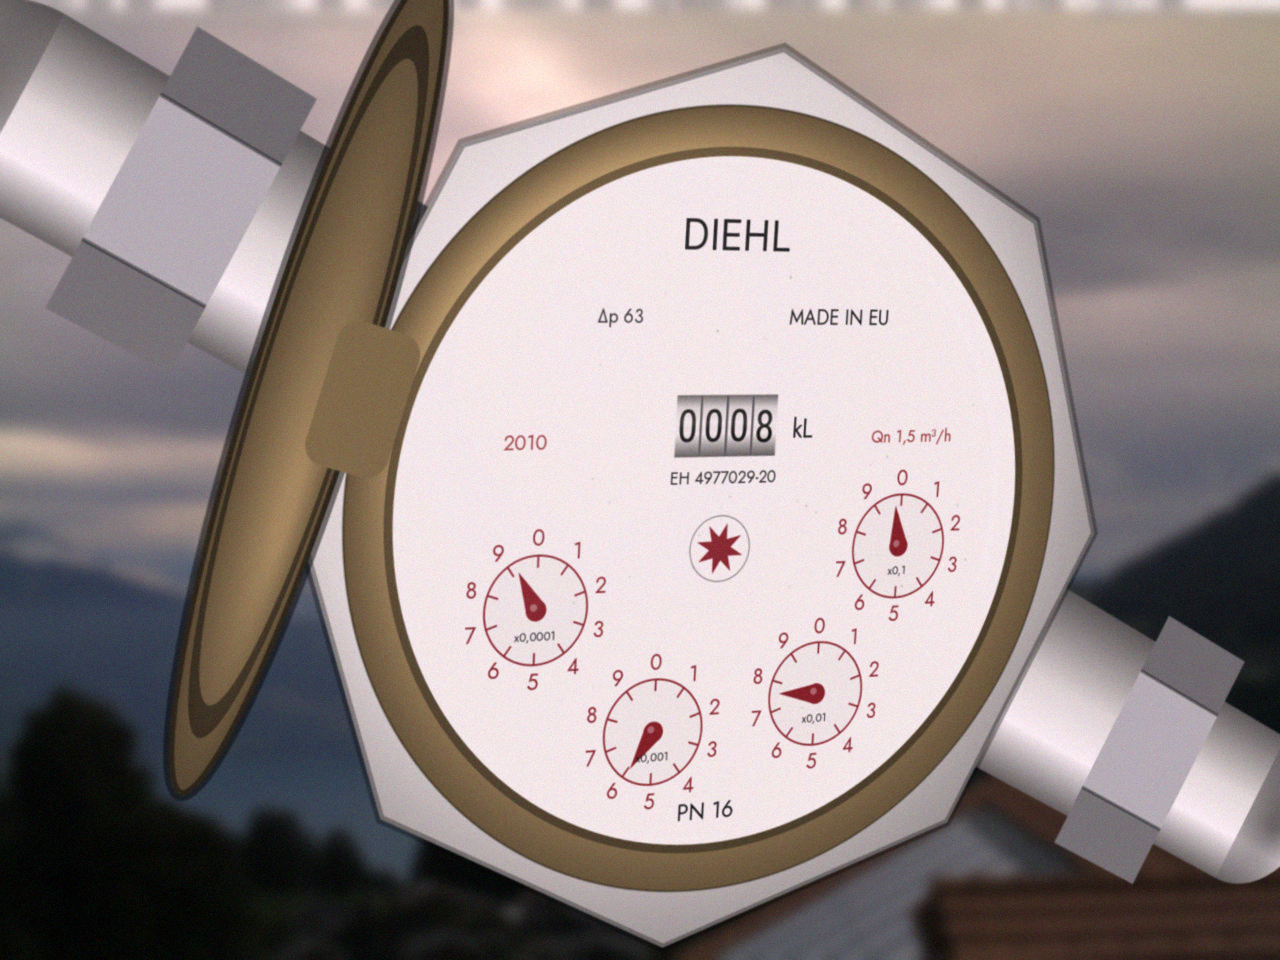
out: **7.9759** kL
